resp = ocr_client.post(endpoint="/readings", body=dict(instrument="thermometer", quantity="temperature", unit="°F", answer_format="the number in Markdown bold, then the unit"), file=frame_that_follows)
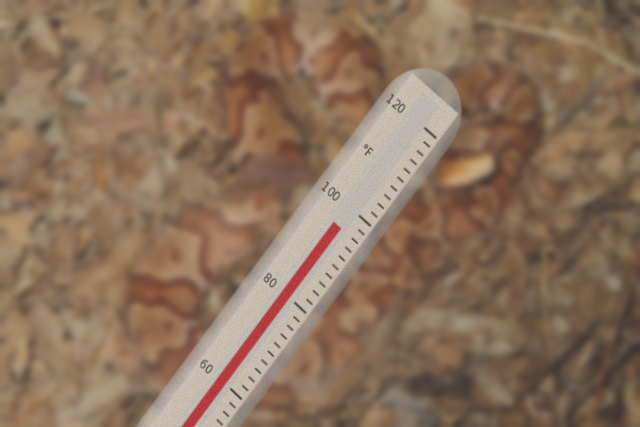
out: **96** °F
